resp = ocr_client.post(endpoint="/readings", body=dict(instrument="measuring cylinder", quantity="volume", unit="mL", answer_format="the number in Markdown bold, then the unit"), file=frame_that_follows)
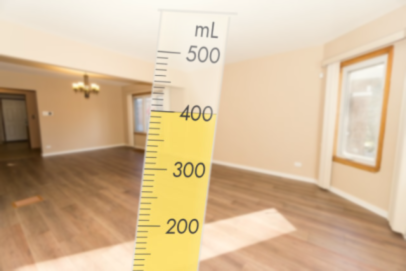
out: **400** mL
